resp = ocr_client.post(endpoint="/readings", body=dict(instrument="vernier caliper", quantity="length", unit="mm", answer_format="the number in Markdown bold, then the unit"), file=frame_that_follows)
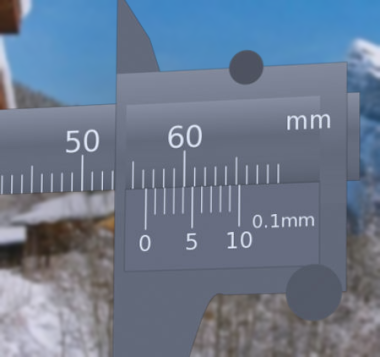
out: **56.3** mm
